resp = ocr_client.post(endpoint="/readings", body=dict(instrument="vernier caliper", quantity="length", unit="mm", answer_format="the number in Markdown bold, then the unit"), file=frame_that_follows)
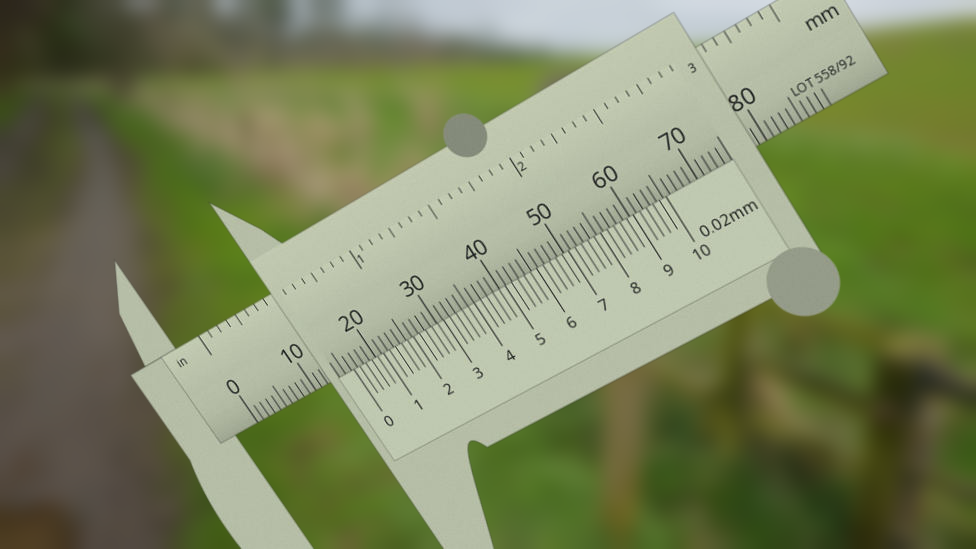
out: **16.4** mm
